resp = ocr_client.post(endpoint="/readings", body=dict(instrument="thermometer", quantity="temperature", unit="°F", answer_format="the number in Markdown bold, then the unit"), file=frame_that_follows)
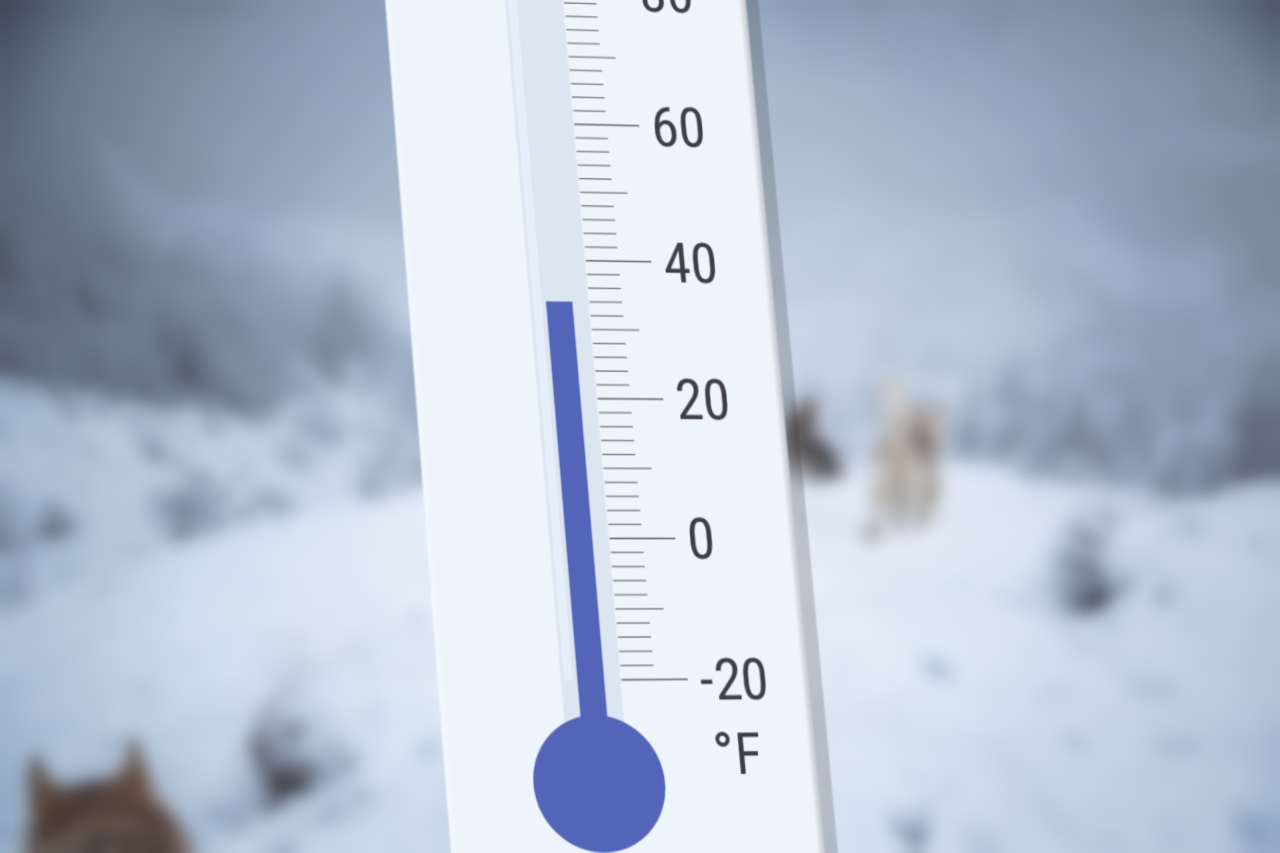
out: **34** °F
